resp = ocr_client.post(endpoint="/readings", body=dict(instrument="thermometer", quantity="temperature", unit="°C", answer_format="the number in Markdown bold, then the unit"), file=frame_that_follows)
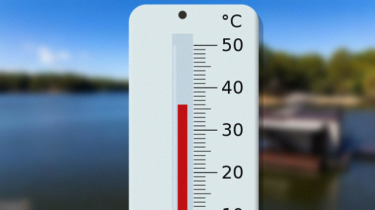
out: **36** °C
